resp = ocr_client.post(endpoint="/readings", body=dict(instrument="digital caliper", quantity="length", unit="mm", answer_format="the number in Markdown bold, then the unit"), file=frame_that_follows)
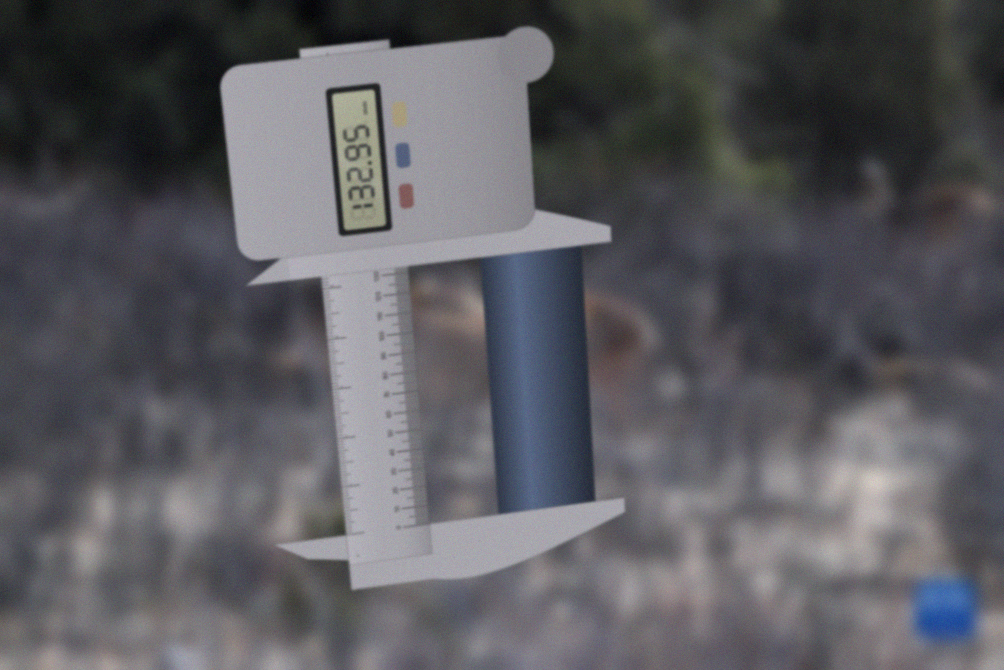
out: **132.95** mm
